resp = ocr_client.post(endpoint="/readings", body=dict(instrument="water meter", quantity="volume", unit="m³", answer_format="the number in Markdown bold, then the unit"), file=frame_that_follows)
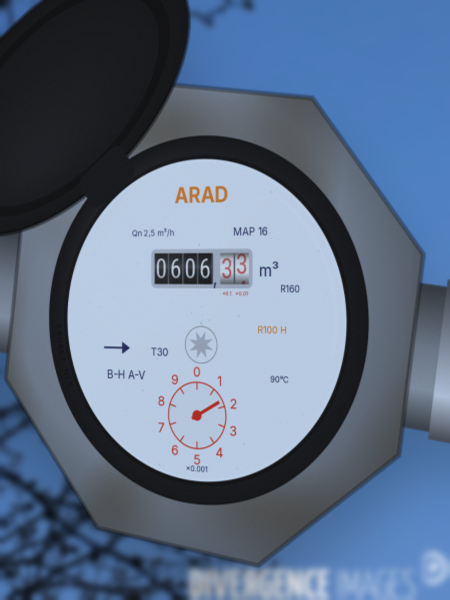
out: **606.331** m³
